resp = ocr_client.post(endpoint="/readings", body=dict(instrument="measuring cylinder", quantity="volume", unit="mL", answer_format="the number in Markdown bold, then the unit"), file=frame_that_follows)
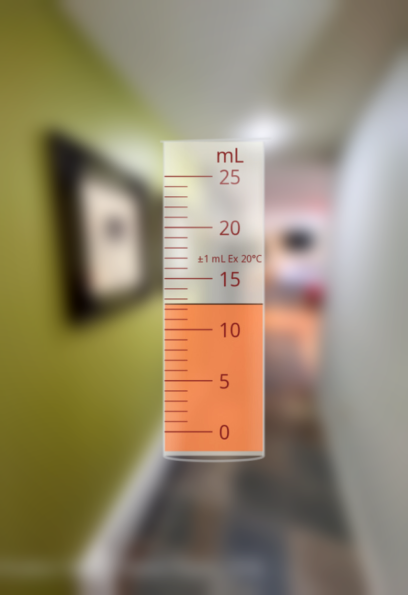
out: **12.5** mL
